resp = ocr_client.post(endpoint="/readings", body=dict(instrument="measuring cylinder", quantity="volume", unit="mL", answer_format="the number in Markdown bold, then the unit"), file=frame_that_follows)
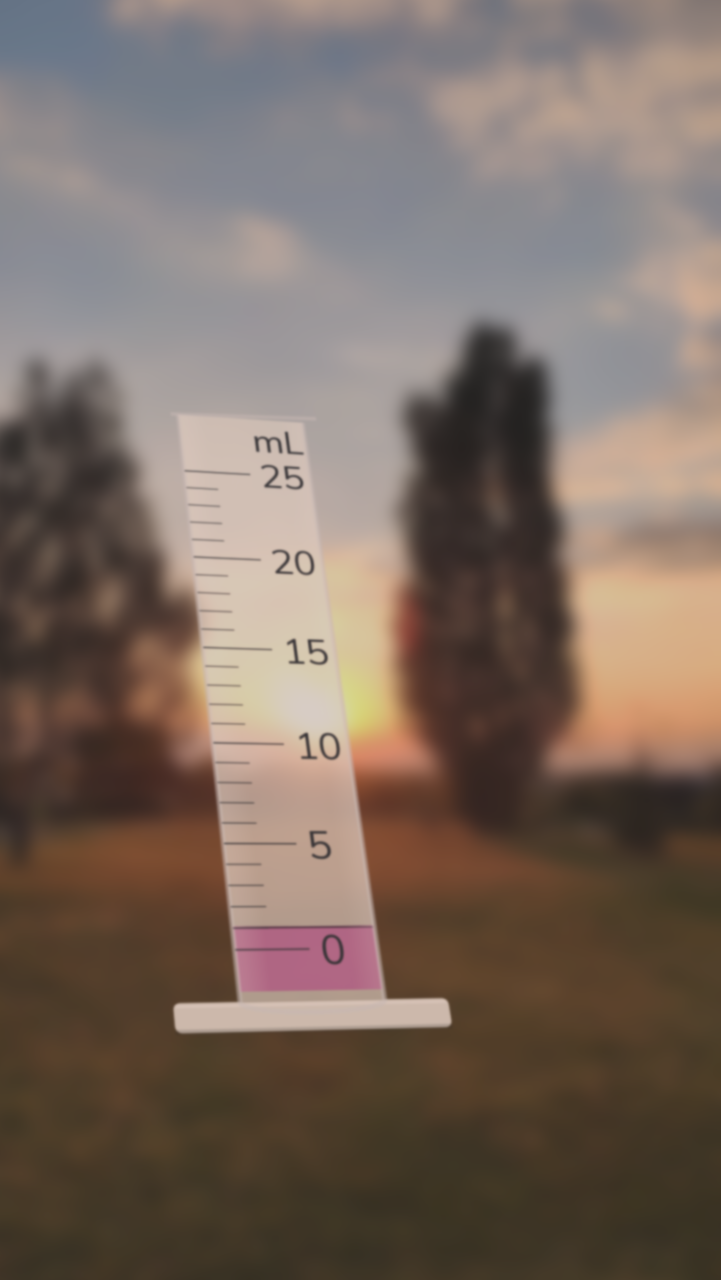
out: **1** mL
